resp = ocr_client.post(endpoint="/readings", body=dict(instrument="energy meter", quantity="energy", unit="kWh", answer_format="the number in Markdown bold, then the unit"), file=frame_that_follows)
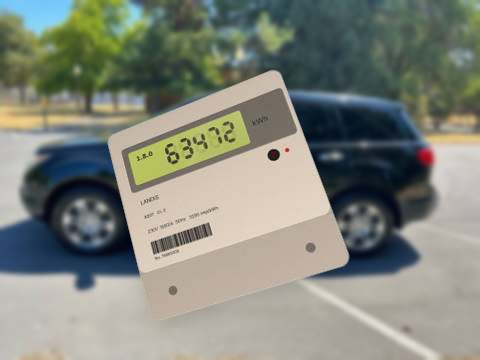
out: **63472** kWh
